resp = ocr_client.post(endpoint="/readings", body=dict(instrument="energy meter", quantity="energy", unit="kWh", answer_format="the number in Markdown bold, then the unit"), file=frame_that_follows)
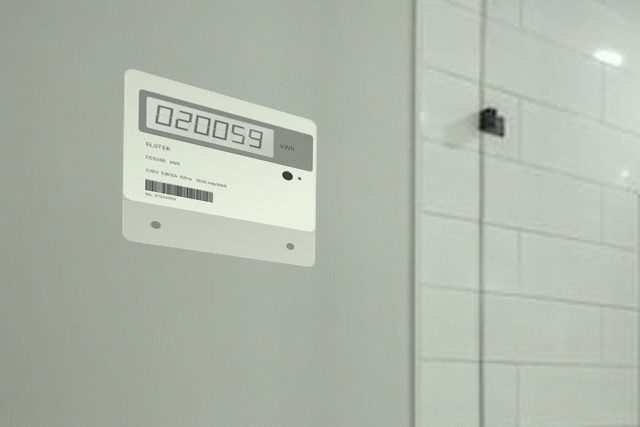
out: **20059** kWh
